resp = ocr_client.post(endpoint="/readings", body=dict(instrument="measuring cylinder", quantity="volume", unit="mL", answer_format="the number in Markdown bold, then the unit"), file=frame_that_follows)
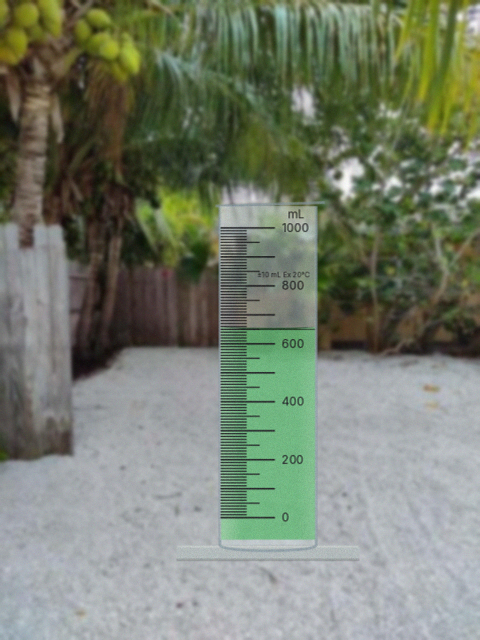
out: **650** mL
